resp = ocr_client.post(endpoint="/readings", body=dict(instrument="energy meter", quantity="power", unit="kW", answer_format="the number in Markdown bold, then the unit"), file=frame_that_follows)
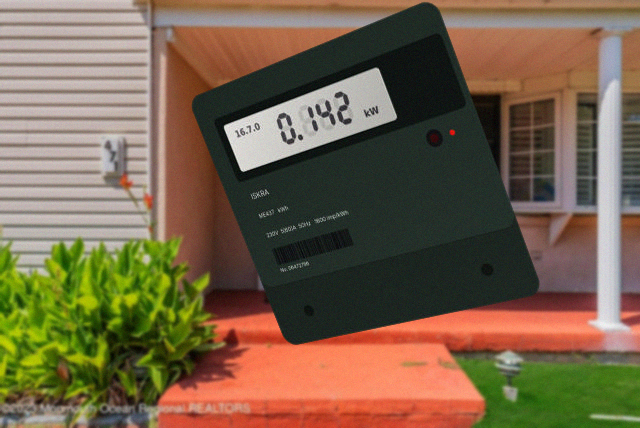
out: **0.142** kW
